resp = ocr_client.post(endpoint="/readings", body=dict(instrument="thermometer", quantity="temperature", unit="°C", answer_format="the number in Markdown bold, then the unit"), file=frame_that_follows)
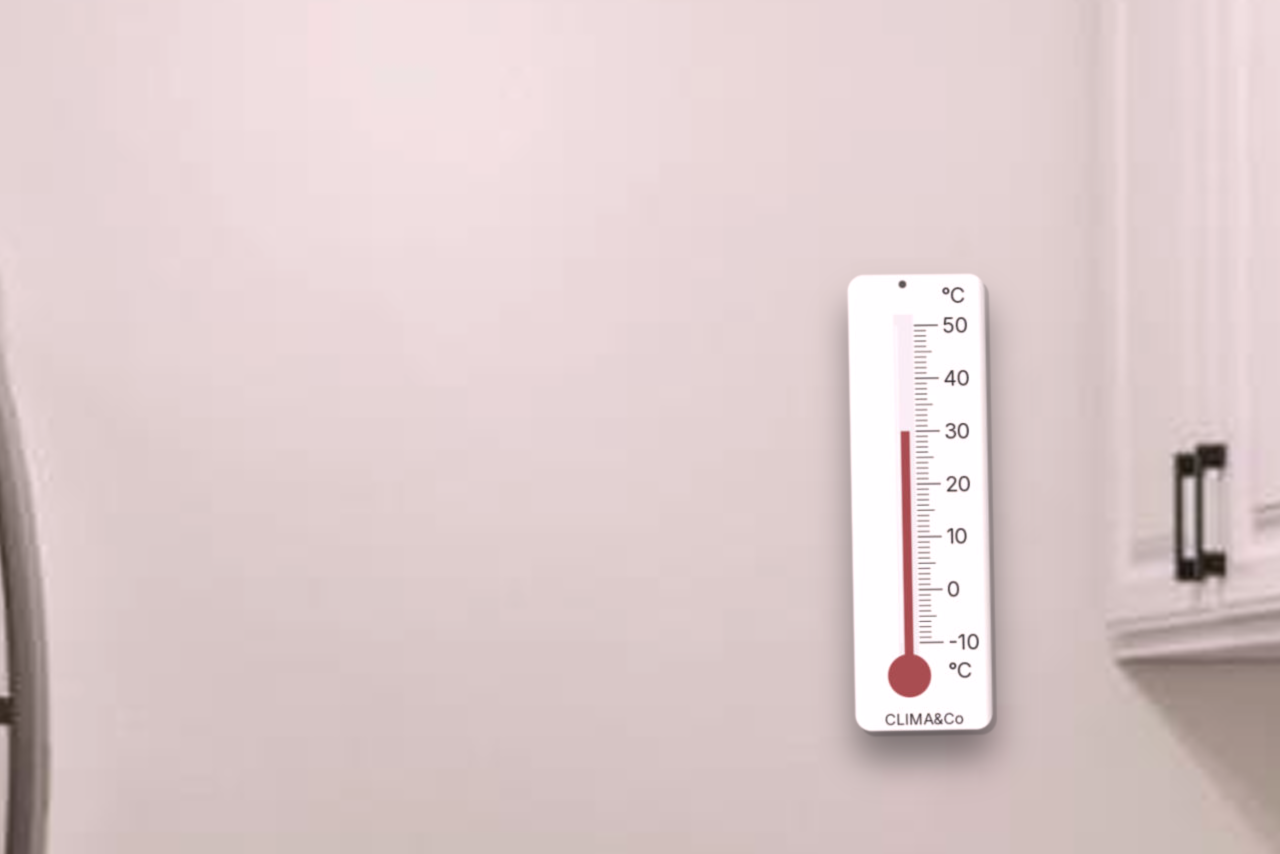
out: **30** °C
